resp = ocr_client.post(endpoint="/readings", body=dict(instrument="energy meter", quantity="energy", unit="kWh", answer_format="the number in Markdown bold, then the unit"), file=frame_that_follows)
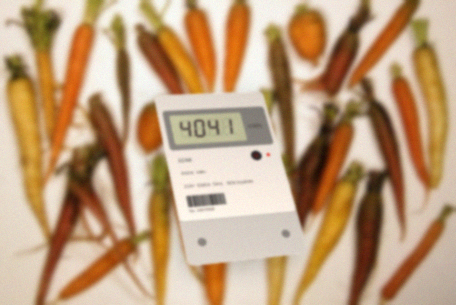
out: **4041** kWh
